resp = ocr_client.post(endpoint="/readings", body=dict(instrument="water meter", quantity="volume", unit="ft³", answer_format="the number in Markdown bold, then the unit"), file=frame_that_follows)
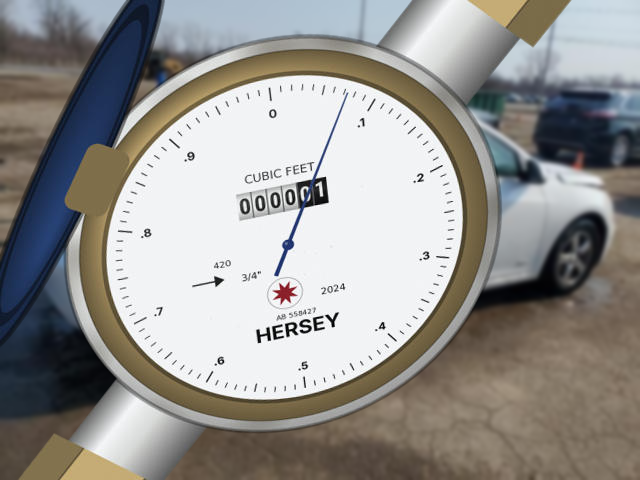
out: **1.07** ft³
